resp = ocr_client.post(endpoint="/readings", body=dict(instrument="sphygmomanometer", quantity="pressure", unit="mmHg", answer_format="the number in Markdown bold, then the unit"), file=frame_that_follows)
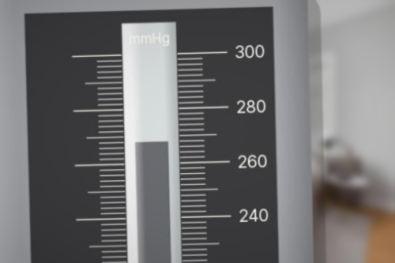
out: **268** mmHg
